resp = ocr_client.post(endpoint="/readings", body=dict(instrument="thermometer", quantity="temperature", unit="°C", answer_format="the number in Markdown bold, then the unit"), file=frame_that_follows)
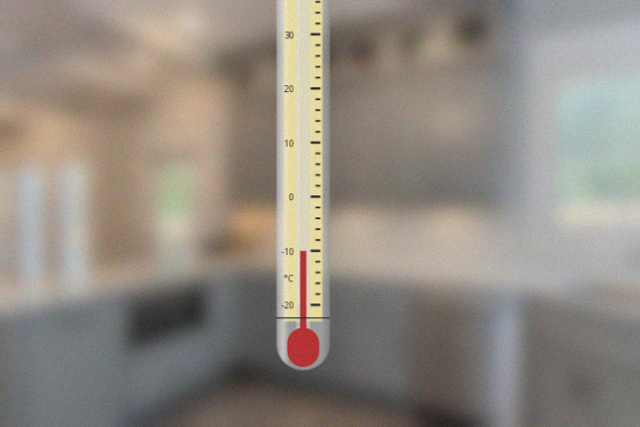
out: **-10** °C
